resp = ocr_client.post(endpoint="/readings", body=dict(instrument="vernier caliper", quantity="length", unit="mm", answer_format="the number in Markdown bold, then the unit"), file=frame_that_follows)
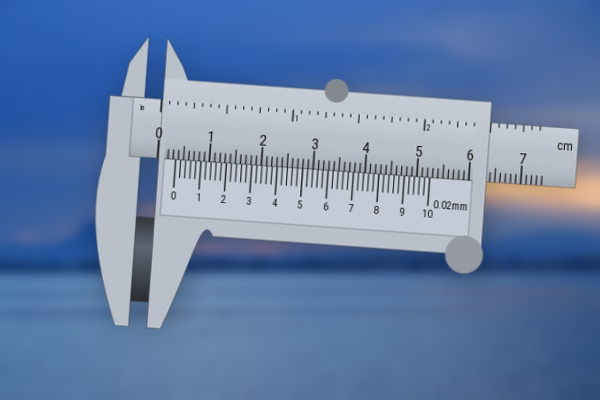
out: **3.5** mm
